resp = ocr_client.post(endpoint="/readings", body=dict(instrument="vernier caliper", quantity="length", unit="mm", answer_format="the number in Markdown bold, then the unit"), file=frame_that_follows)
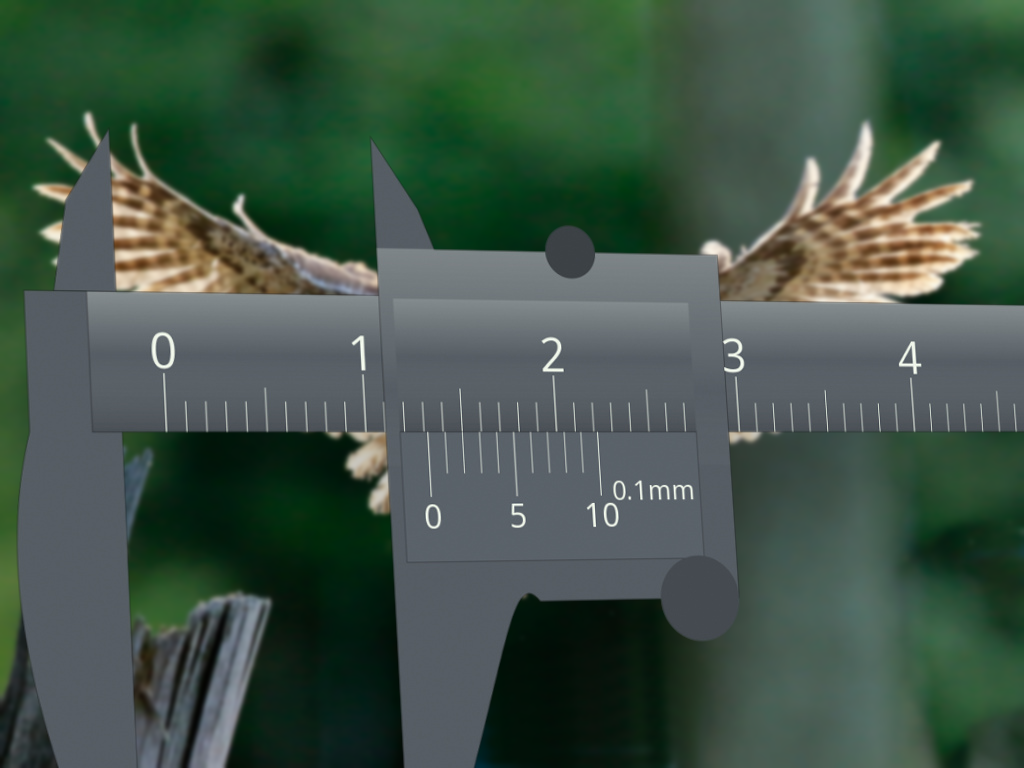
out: **13.2** mm
